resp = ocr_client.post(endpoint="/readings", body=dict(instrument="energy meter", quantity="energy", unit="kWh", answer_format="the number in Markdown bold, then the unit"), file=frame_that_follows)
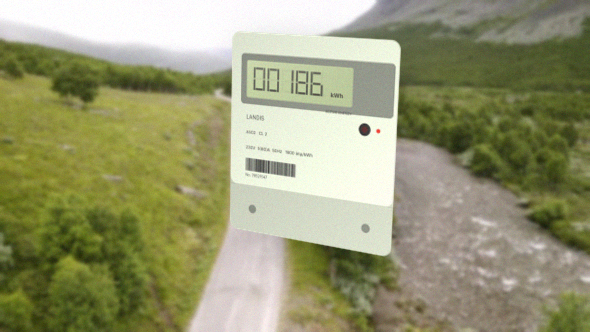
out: **186** kWh
